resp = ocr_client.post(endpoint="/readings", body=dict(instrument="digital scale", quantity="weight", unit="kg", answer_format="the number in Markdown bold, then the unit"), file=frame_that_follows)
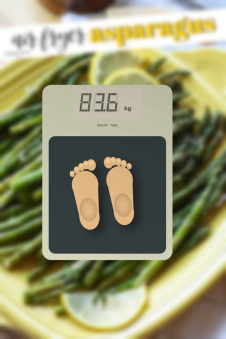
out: **83.6** kg
